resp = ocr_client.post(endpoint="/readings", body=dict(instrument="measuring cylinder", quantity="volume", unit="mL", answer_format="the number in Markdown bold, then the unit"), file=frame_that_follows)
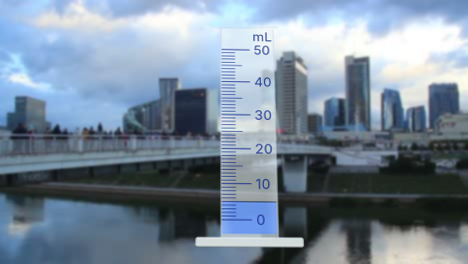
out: **5** mL
